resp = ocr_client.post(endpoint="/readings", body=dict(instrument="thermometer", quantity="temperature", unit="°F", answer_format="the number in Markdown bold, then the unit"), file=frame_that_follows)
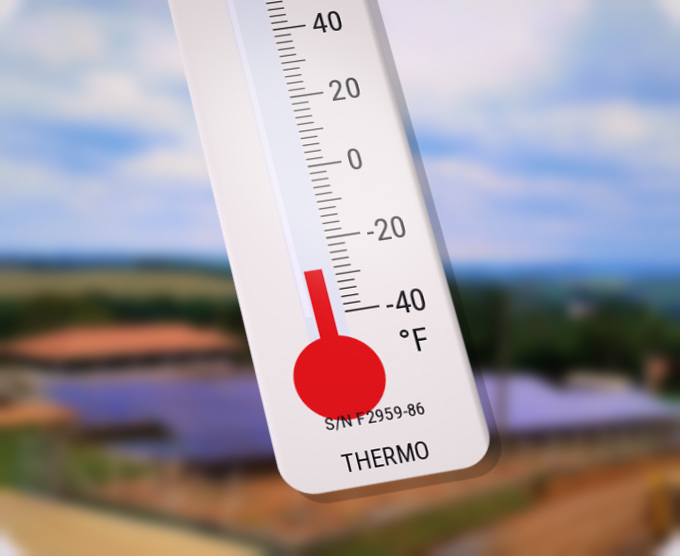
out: **-28** °F
